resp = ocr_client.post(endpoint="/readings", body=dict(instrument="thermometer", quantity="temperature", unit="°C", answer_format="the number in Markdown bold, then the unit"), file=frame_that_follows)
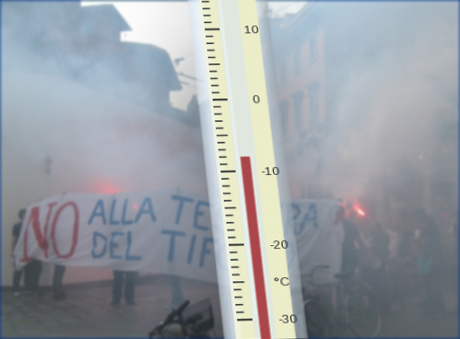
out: **-8** °C
